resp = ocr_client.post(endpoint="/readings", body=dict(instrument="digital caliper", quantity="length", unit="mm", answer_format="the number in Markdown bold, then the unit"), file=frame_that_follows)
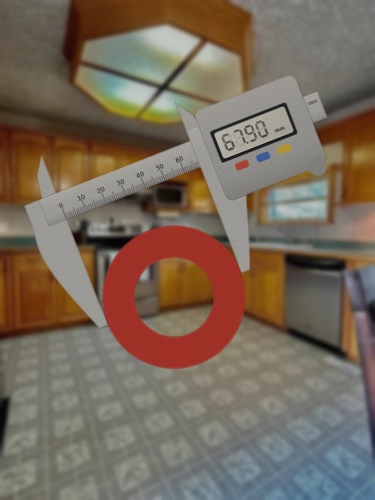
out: **67.90** mm
